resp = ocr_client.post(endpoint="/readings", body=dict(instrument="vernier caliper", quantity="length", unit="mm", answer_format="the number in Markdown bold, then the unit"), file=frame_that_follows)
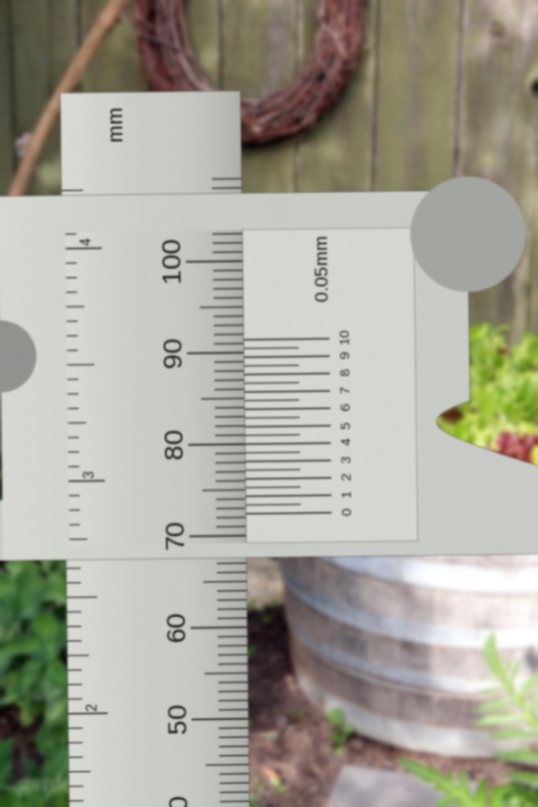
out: **72.4** mm
